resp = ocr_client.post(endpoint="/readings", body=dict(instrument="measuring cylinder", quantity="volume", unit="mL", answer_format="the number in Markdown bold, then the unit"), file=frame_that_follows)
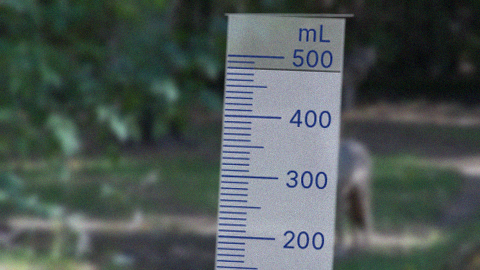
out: **480** mL
